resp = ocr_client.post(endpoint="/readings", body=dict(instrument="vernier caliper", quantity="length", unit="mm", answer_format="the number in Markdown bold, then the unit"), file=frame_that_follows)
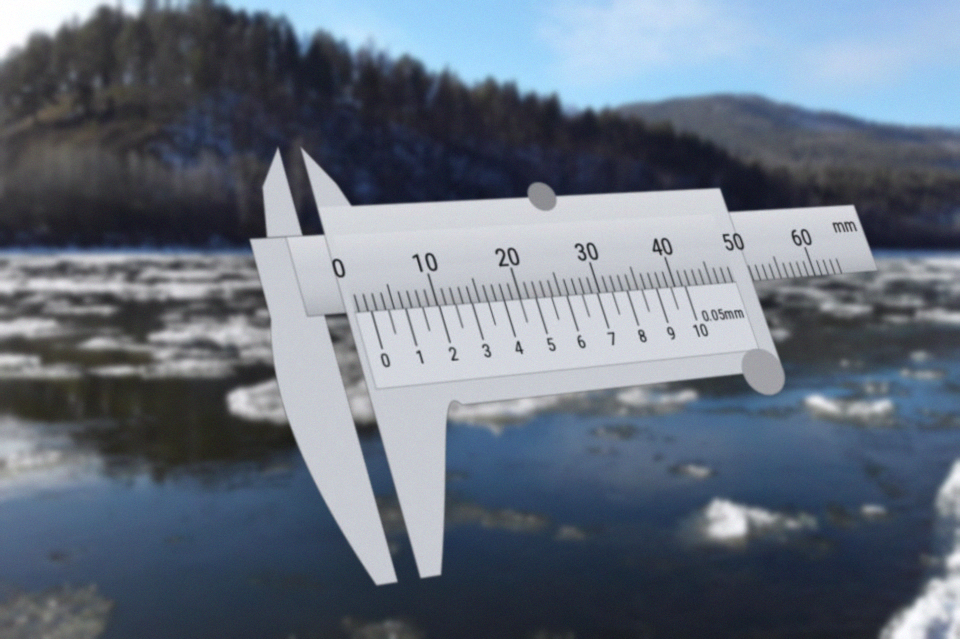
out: **2.4** mm
